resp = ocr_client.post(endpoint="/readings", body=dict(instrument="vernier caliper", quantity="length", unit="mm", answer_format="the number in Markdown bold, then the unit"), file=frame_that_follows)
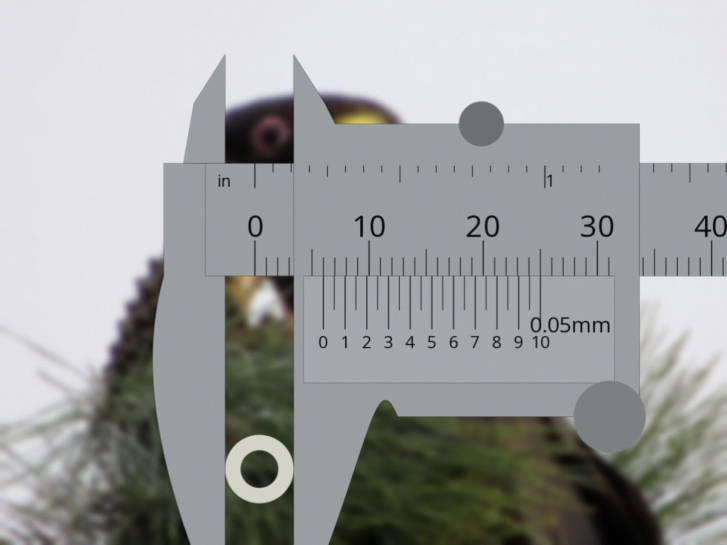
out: **6.0** mm
